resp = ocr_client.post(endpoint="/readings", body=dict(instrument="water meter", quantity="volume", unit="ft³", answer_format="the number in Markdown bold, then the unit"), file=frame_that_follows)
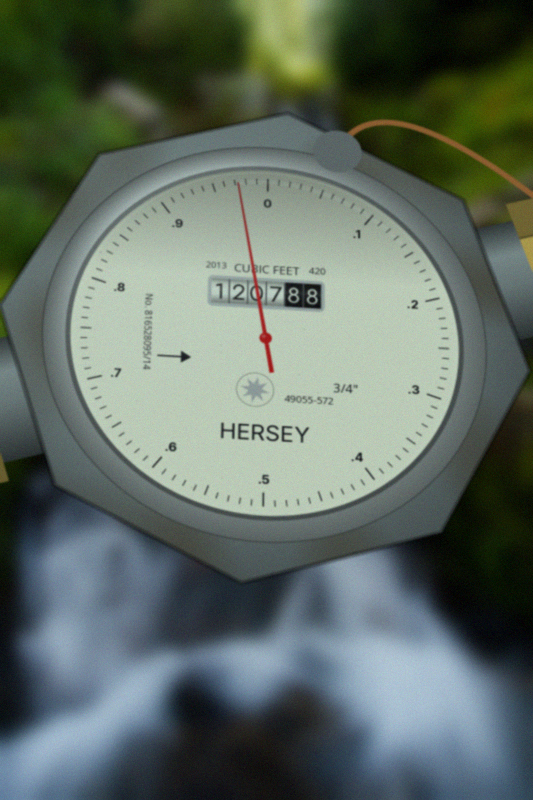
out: **120787.97** ft³
